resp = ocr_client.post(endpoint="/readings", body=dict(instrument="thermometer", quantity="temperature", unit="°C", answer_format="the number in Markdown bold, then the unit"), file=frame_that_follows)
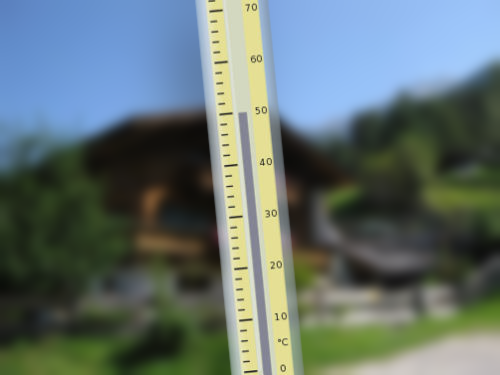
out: **50** °C
